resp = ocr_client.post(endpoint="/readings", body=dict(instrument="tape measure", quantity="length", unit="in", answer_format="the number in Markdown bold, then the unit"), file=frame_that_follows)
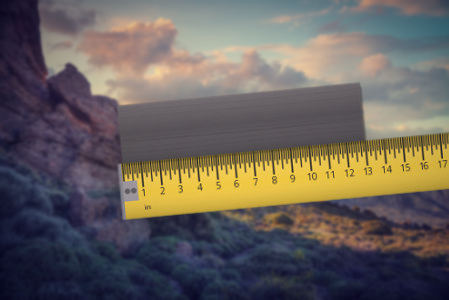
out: **13** in
